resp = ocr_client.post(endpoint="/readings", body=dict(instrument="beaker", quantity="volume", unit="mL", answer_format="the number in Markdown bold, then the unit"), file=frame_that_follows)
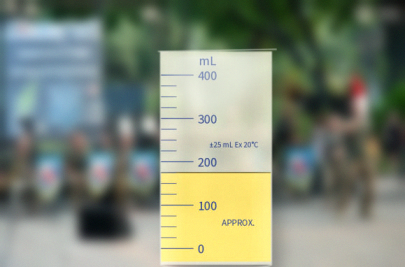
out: **175** mL
